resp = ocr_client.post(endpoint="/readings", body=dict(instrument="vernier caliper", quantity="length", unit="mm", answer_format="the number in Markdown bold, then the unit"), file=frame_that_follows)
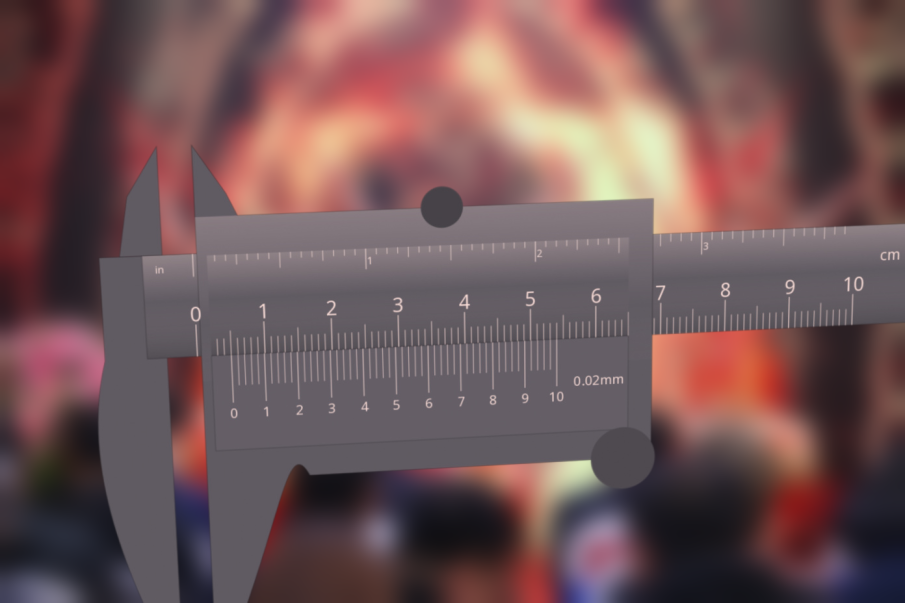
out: **5.0** mm
